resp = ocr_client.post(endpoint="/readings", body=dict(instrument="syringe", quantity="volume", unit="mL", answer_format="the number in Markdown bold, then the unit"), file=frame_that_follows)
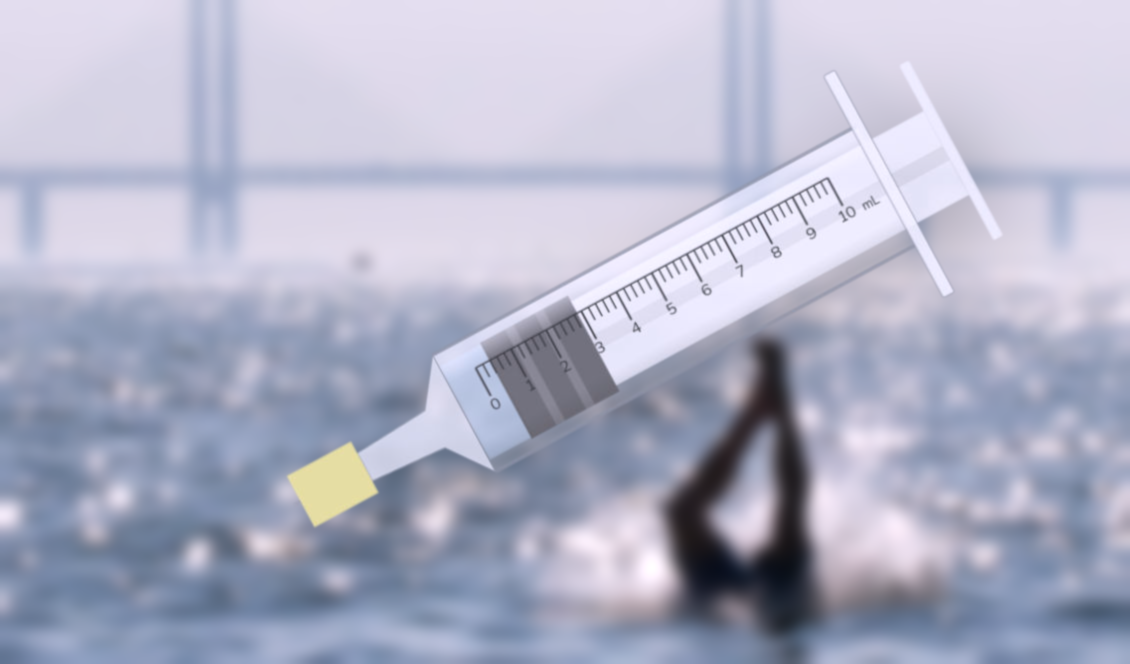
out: **0.4** mL
